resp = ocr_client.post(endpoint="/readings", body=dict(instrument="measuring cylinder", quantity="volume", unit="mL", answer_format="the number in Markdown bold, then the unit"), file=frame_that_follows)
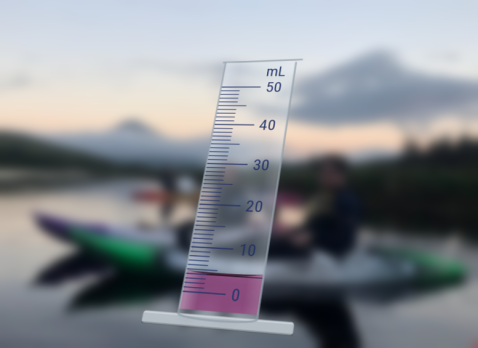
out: **4** mL
